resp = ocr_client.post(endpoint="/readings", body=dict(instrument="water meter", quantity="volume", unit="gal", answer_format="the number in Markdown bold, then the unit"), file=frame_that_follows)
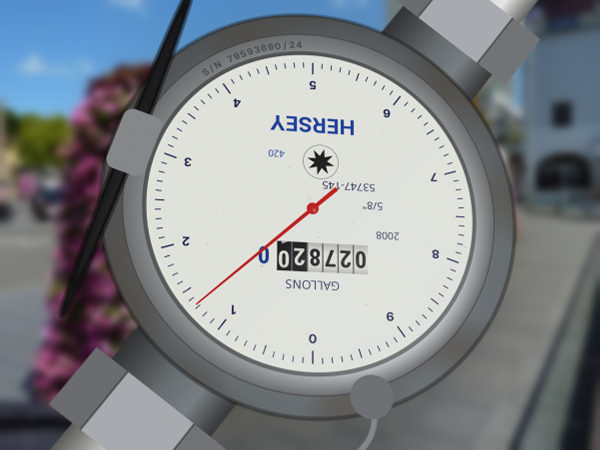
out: **278201.3** gal
